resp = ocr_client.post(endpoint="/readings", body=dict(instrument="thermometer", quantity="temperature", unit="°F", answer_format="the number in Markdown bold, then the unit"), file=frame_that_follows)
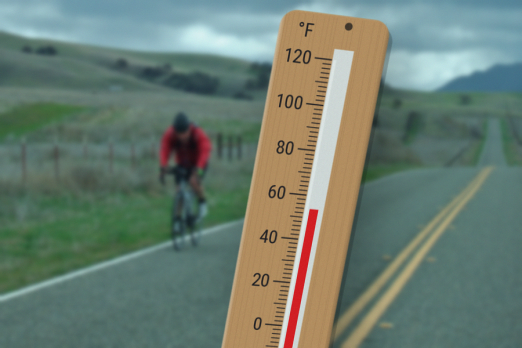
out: **54** °F
